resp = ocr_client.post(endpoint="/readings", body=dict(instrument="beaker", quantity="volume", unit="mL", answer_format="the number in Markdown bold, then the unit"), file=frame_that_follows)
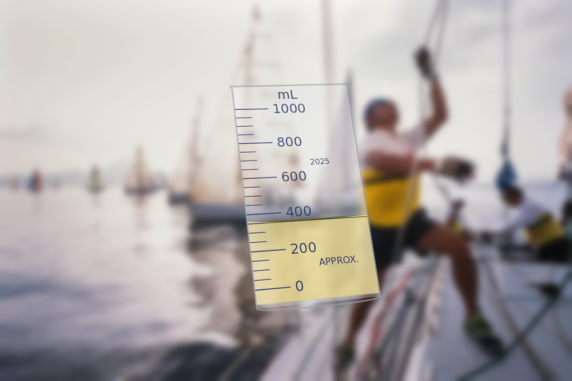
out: **350** mL
